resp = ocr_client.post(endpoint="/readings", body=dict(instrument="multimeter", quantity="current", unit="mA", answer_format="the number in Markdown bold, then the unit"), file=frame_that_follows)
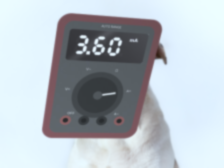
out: **3.60** mA
